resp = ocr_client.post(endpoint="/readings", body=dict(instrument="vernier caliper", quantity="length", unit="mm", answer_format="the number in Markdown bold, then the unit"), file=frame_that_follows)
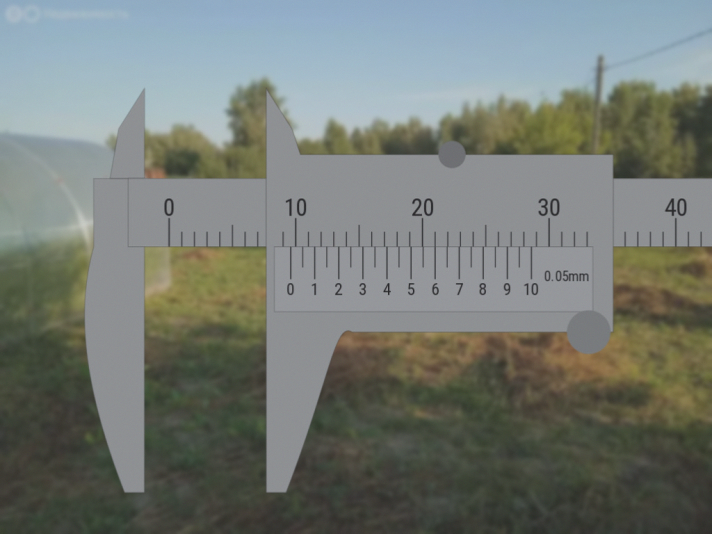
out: **9.6** mm
